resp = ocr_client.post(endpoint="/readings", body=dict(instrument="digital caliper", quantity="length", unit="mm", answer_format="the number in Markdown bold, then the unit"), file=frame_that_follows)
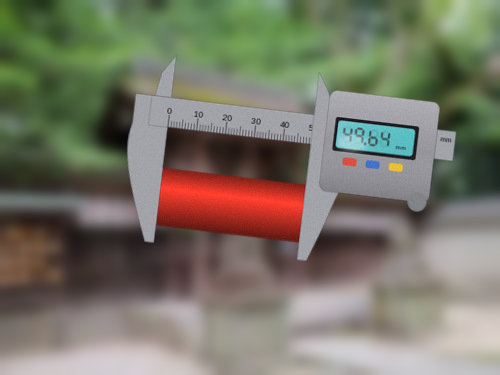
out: **49.64** mm
